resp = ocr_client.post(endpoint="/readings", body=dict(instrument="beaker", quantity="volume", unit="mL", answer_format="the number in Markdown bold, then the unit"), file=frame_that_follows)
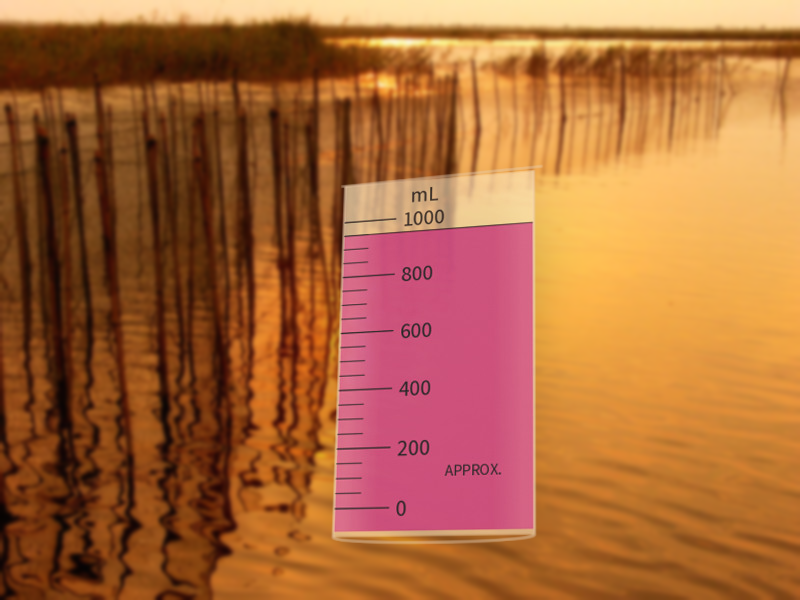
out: **950** mL
